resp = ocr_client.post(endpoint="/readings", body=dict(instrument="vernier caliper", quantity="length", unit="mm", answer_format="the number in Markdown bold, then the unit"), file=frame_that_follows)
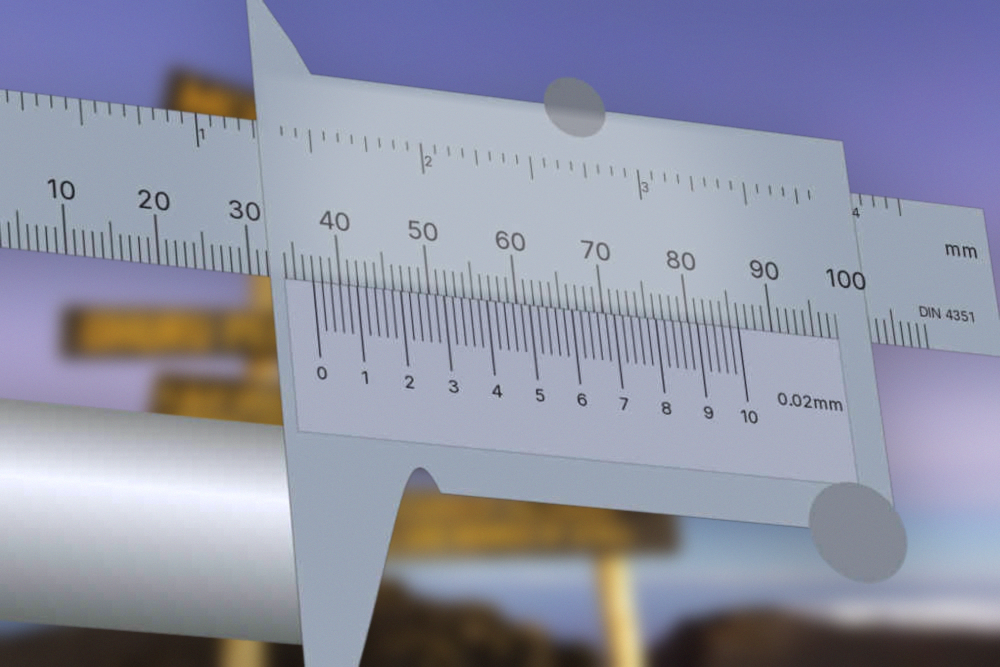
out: **37.0** mm
